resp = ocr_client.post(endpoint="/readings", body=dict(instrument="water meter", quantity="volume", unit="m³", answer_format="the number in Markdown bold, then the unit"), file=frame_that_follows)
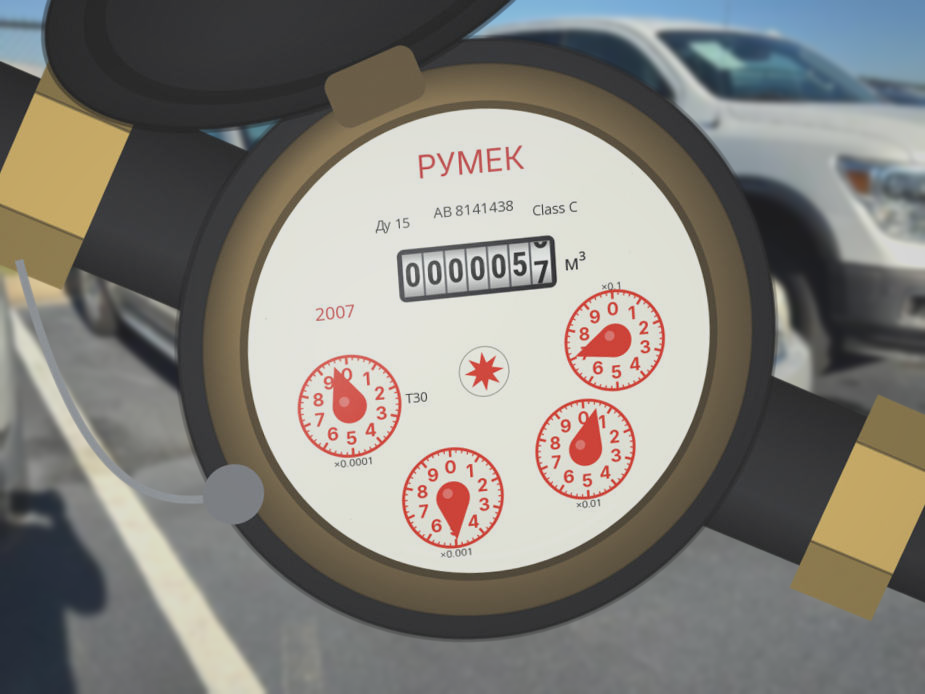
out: **56.7049** m³
